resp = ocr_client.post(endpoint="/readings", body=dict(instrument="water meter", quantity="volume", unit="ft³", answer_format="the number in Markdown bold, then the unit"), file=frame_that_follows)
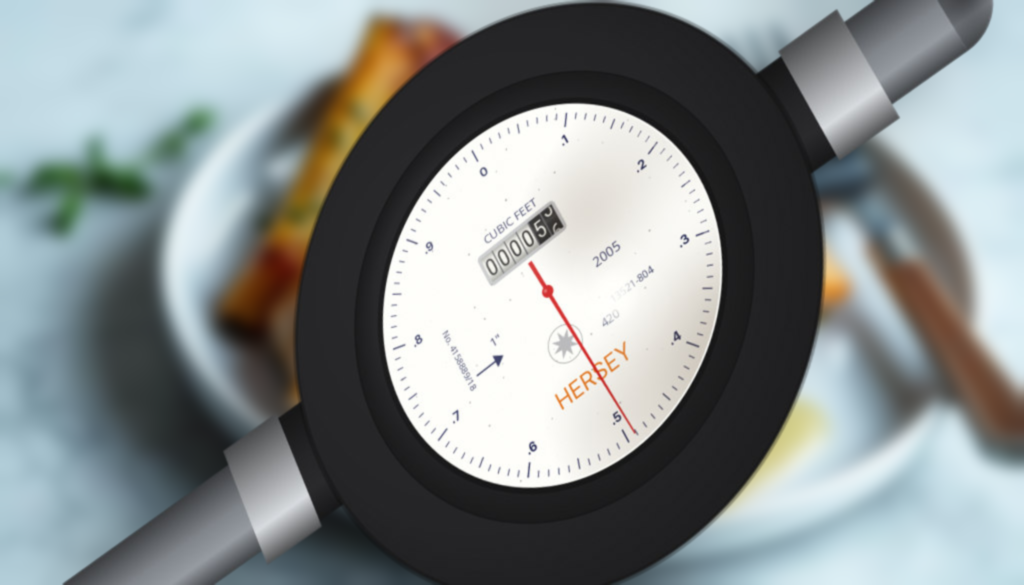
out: **55.49** ft³
